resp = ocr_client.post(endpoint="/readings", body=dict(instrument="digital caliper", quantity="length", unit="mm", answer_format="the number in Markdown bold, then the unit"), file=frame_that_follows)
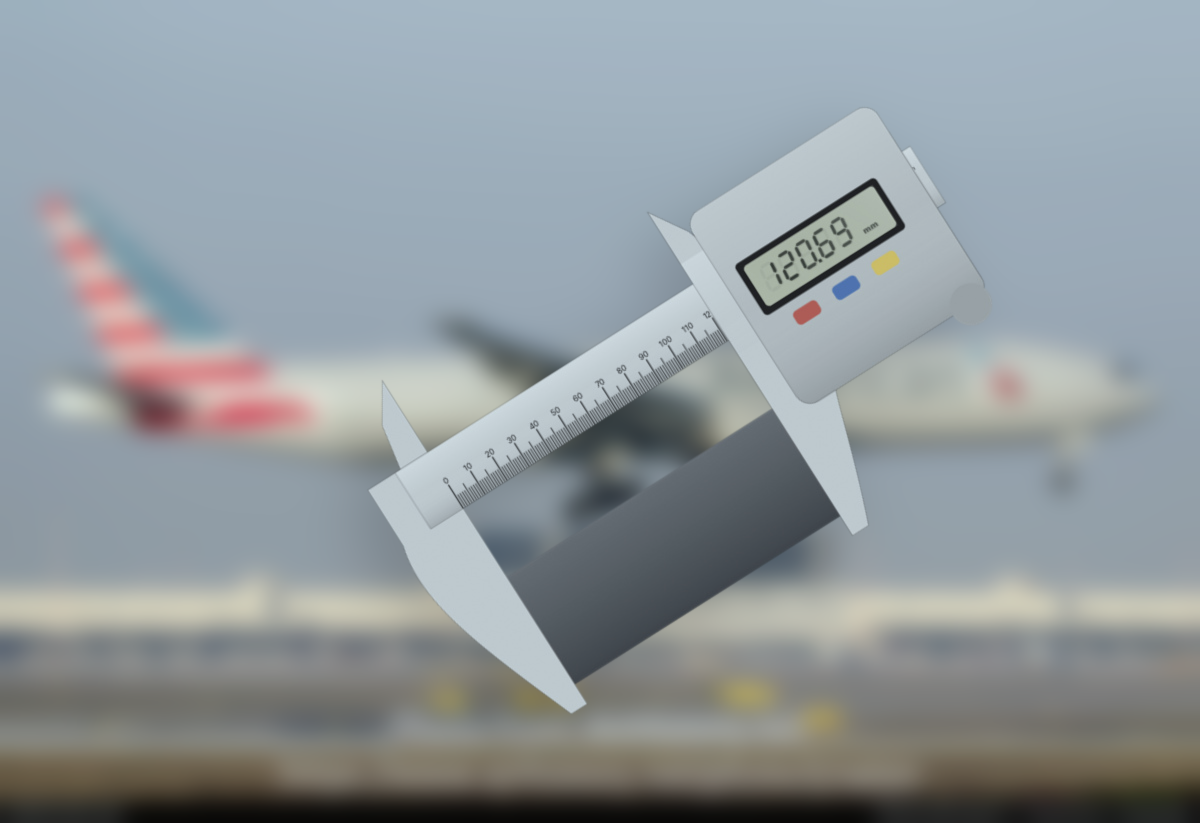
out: **120.69** mm
